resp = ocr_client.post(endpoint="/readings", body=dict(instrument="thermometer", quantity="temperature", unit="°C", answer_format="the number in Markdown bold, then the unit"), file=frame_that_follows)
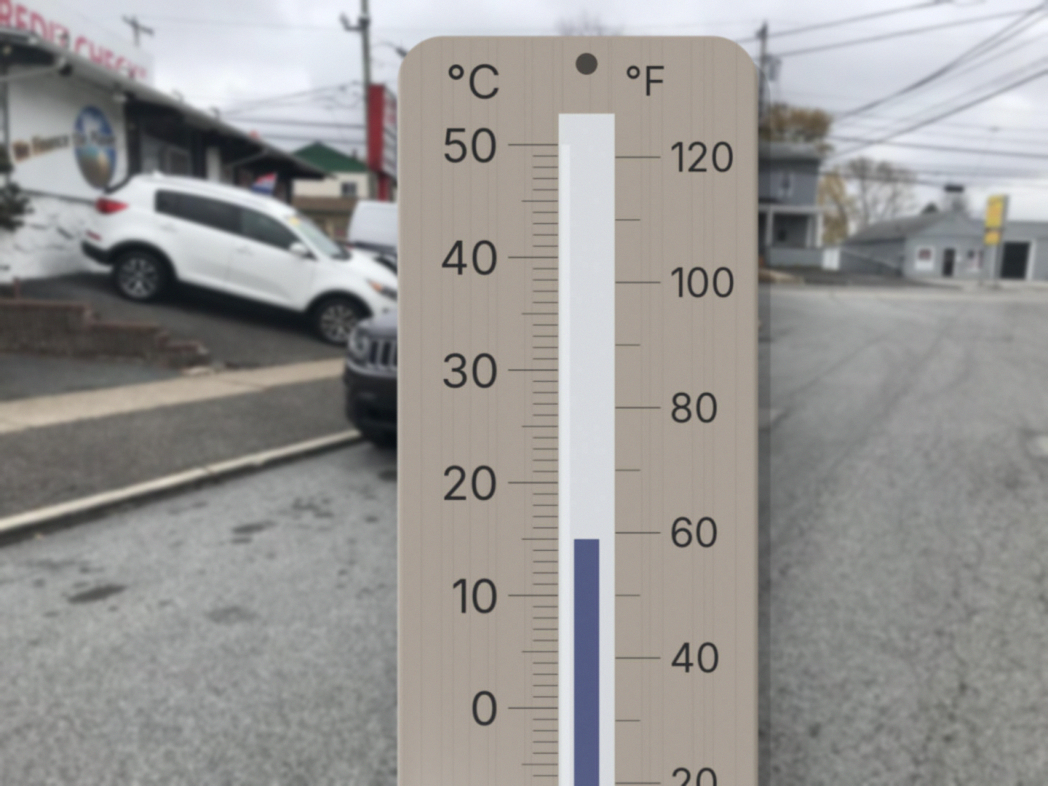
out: **15** °C
